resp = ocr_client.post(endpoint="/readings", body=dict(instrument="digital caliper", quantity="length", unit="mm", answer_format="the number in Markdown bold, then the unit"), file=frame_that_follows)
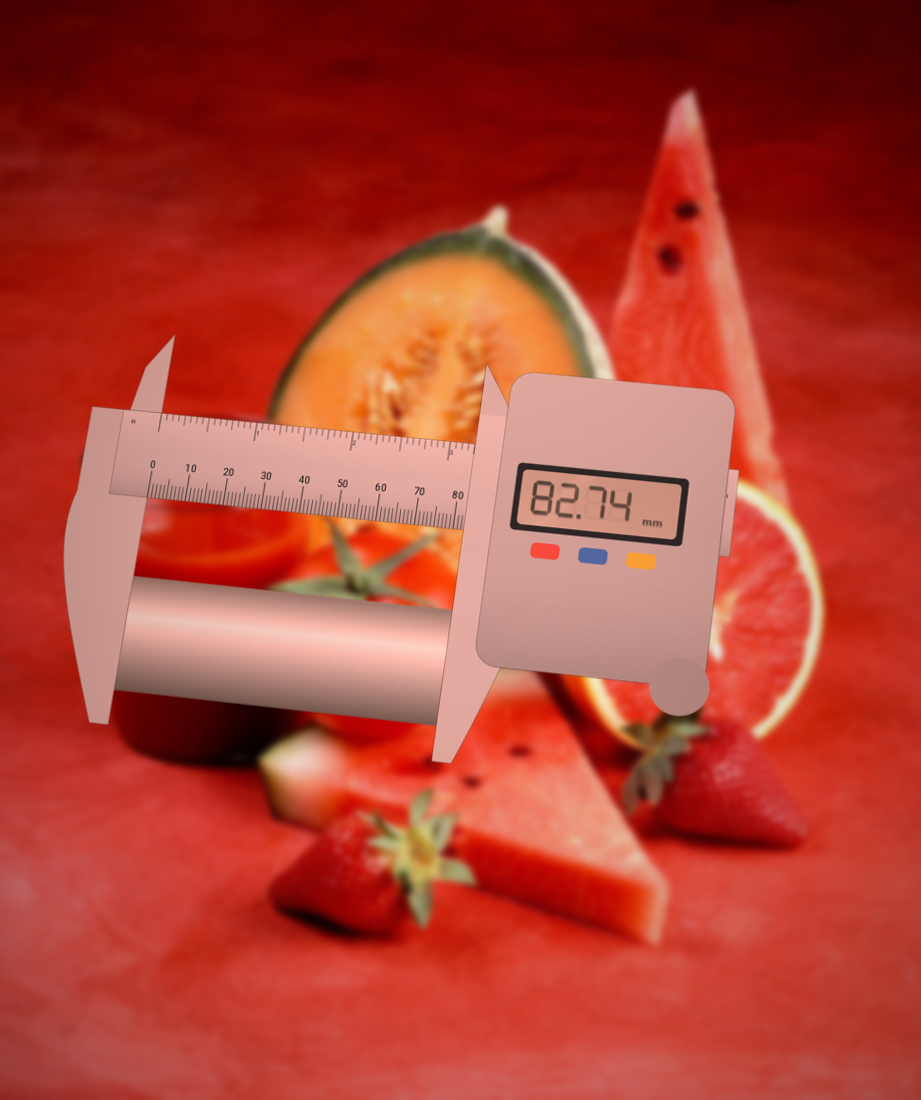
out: **82.74** mm
